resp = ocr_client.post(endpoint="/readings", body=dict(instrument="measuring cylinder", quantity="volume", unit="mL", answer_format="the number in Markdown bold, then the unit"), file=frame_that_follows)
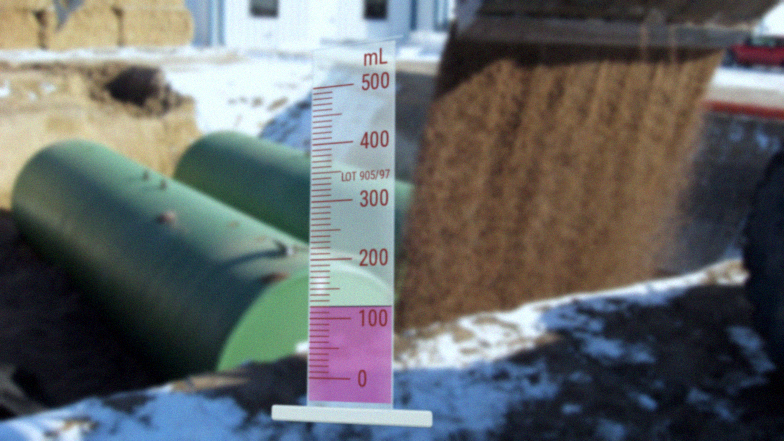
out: **120** mL
